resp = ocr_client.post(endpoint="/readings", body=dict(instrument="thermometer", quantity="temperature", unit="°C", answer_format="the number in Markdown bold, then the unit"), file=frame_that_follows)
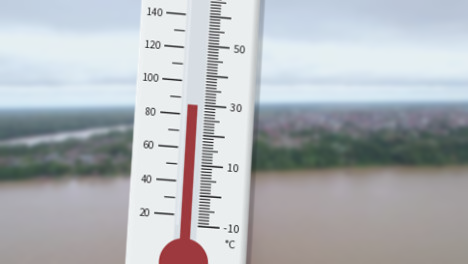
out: **30** °C
